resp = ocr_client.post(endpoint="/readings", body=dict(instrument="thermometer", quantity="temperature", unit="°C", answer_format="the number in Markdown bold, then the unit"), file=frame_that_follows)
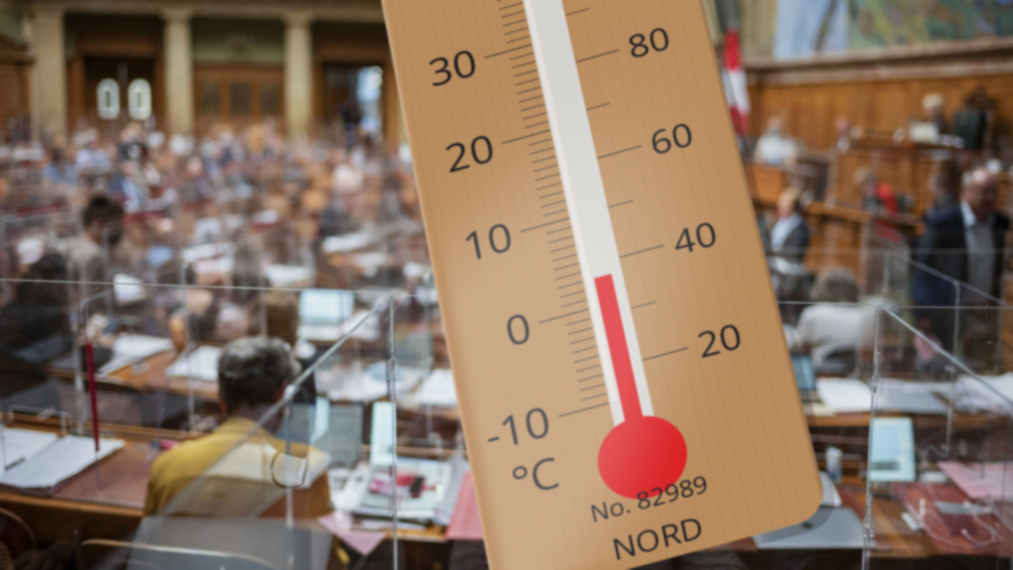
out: **3** °C
